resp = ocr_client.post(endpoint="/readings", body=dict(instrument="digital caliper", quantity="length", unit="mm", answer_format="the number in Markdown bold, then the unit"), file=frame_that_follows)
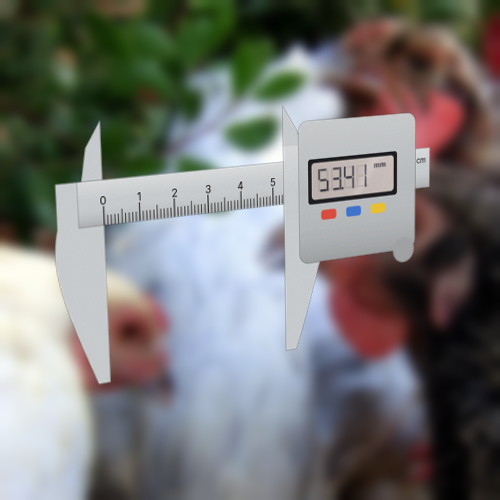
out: **53.41** mm
